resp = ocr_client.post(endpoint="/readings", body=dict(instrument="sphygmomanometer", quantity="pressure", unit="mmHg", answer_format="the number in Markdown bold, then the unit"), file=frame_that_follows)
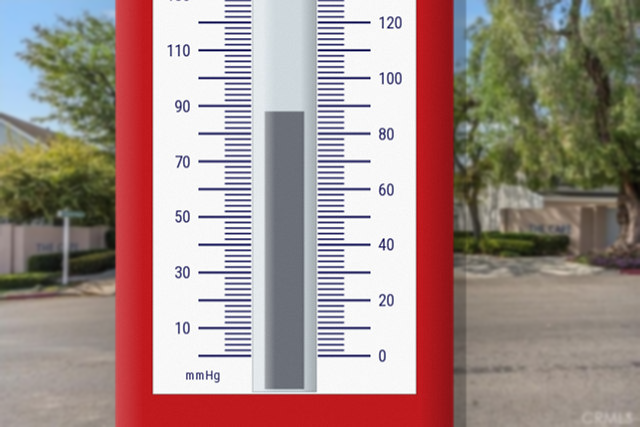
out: **88** mmHg
